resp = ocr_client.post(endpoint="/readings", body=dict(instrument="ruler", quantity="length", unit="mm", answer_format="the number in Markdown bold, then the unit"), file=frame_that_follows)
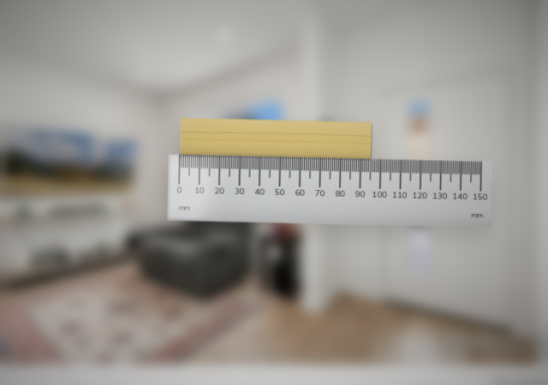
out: **95** mm
